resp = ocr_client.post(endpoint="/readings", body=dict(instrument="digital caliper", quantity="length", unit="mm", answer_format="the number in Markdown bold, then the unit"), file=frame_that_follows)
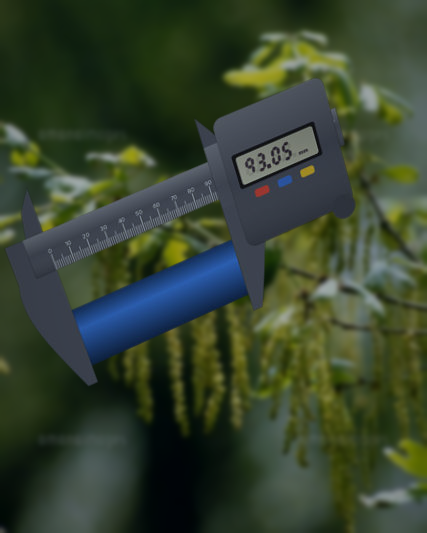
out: **93.05** mm
